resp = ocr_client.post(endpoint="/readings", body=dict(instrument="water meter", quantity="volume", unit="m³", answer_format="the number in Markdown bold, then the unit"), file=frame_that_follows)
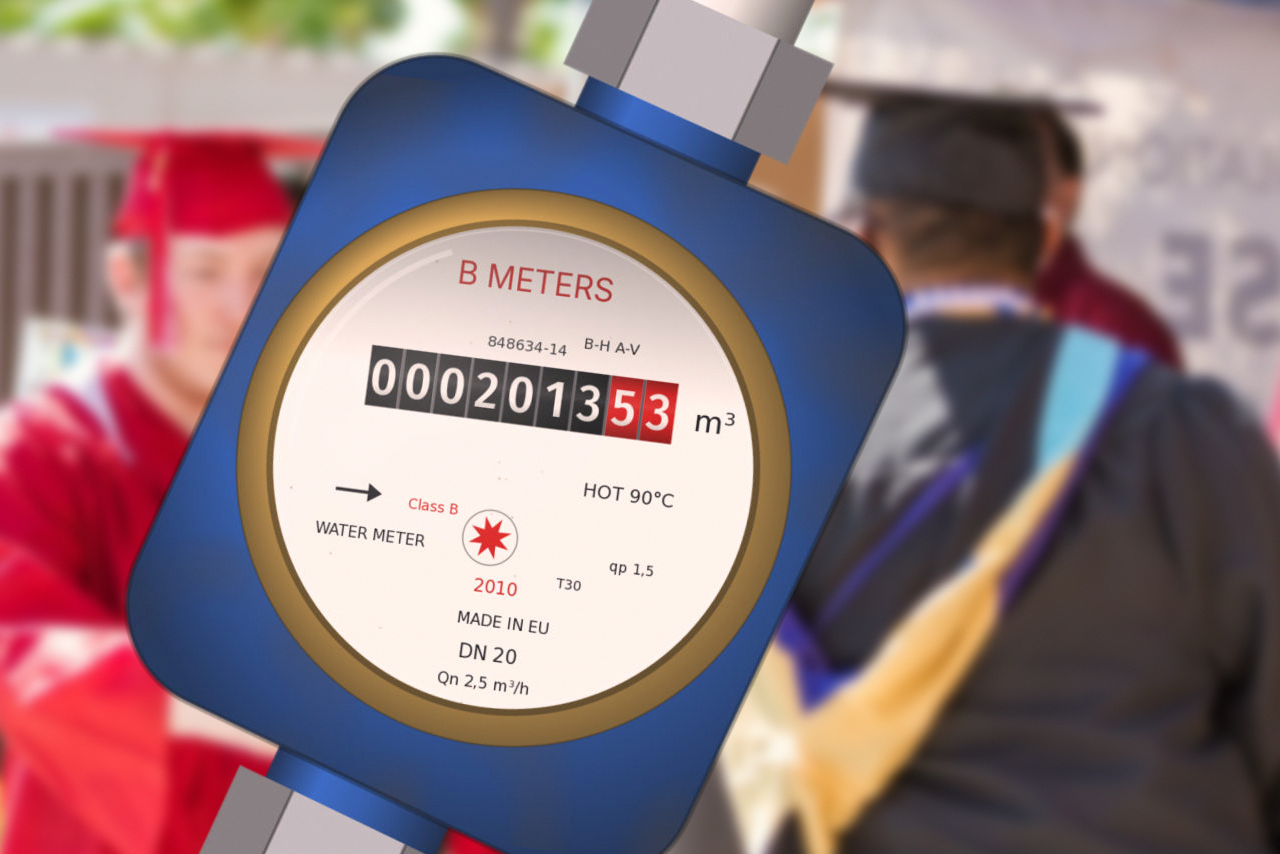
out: **2013.53** m³
